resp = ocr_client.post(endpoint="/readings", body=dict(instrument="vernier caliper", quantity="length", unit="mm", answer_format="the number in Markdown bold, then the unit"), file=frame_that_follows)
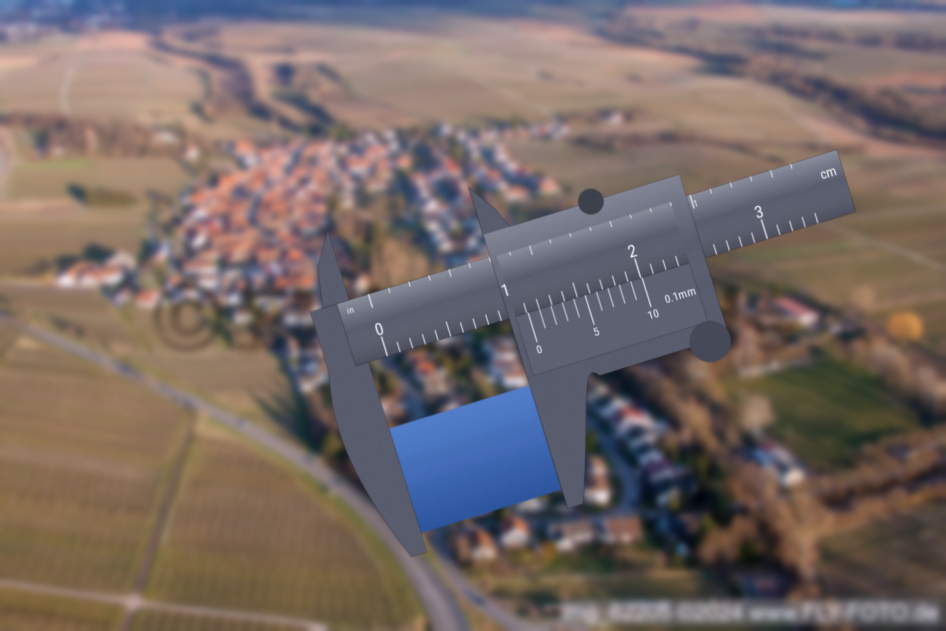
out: **11.1** mm
